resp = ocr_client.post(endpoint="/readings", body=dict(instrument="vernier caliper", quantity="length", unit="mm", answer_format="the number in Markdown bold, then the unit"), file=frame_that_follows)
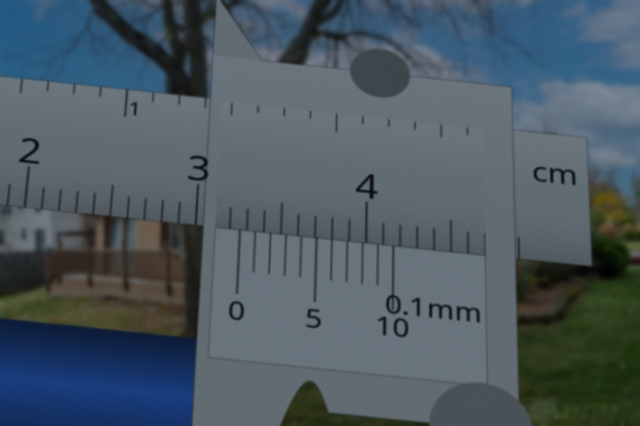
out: **32.6** mm
